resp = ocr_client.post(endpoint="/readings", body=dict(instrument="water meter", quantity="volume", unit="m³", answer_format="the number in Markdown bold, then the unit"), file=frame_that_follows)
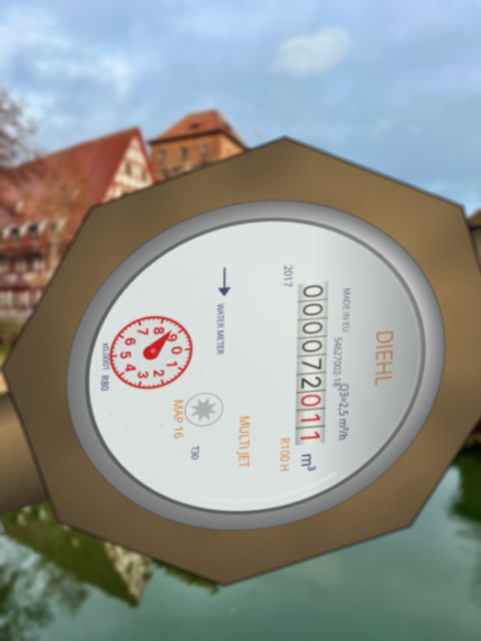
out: **72.0118** m³
